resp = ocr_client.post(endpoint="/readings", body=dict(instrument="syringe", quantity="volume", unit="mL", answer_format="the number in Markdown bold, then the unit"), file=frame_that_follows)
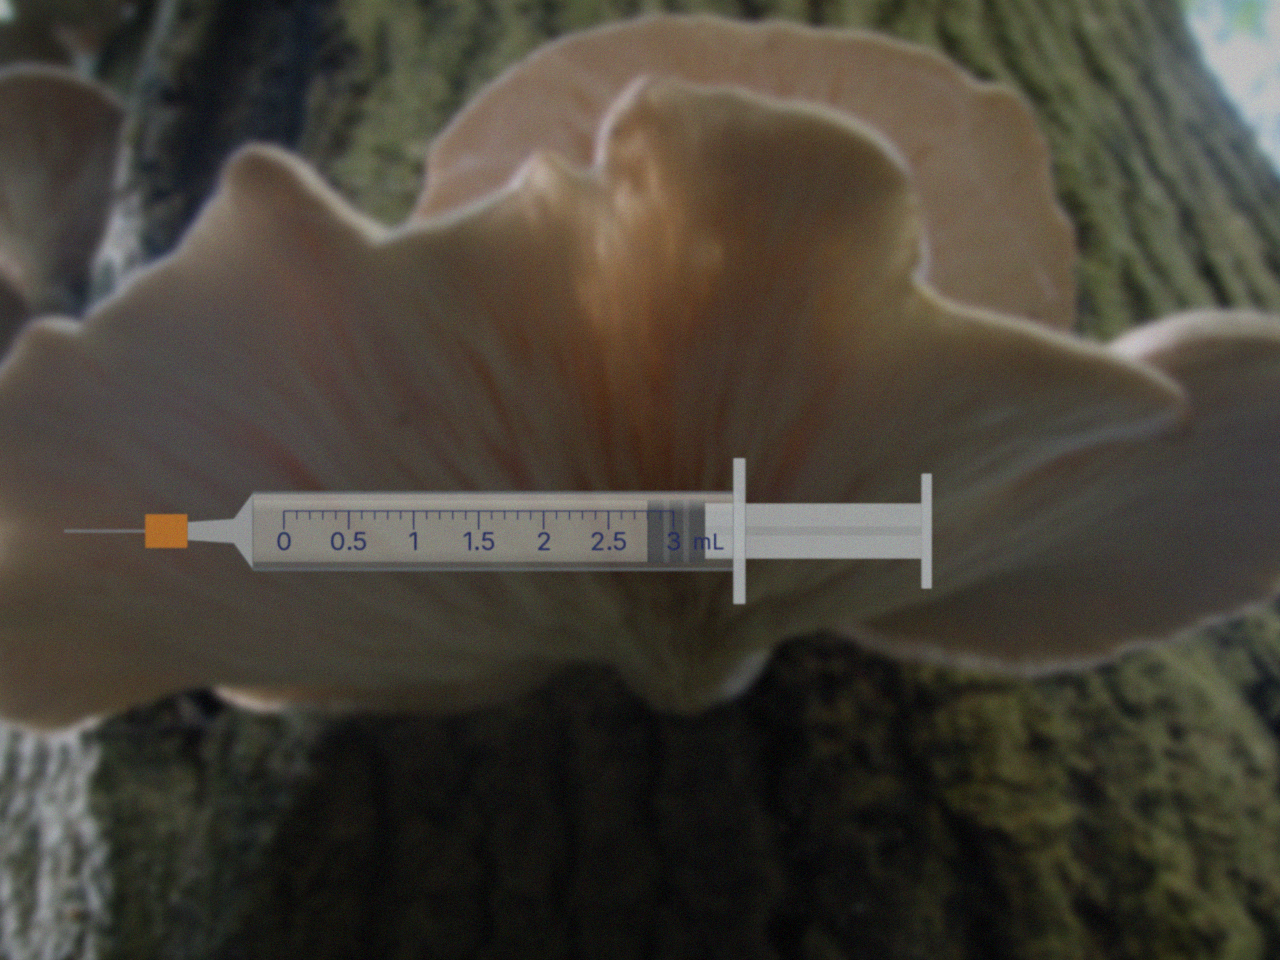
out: **2.8** mL
